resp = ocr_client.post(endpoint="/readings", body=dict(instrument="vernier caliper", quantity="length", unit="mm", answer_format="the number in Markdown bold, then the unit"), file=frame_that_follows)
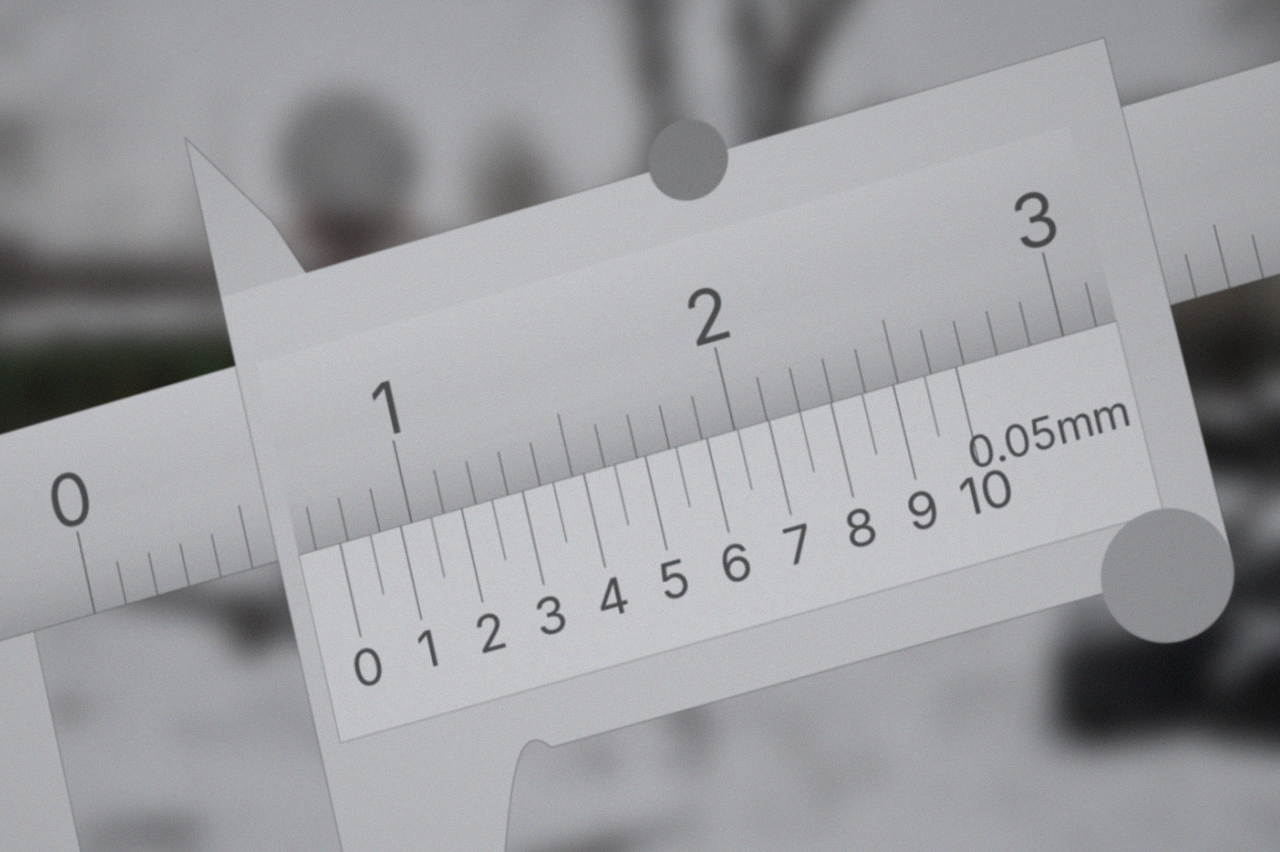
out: **7.75** mm
